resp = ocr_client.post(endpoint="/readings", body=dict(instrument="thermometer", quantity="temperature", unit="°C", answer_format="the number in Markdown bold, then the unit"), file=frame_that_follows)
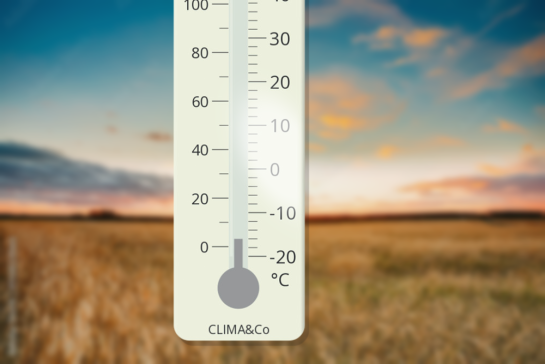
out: **-16** °C
